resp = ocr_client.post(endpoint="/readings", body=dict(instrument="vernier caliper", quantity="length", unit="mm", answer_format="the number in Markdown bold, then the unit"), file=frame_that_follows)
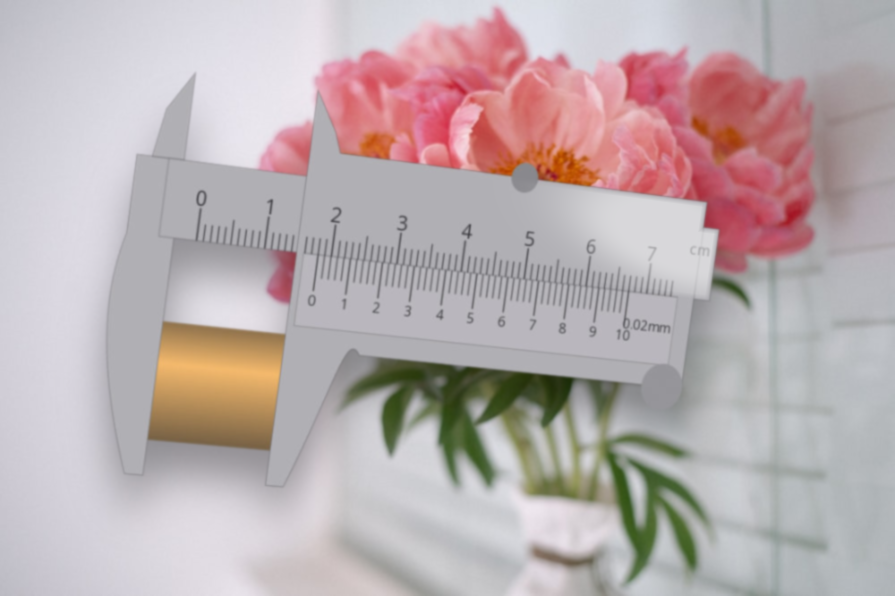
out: **18.0** mm
